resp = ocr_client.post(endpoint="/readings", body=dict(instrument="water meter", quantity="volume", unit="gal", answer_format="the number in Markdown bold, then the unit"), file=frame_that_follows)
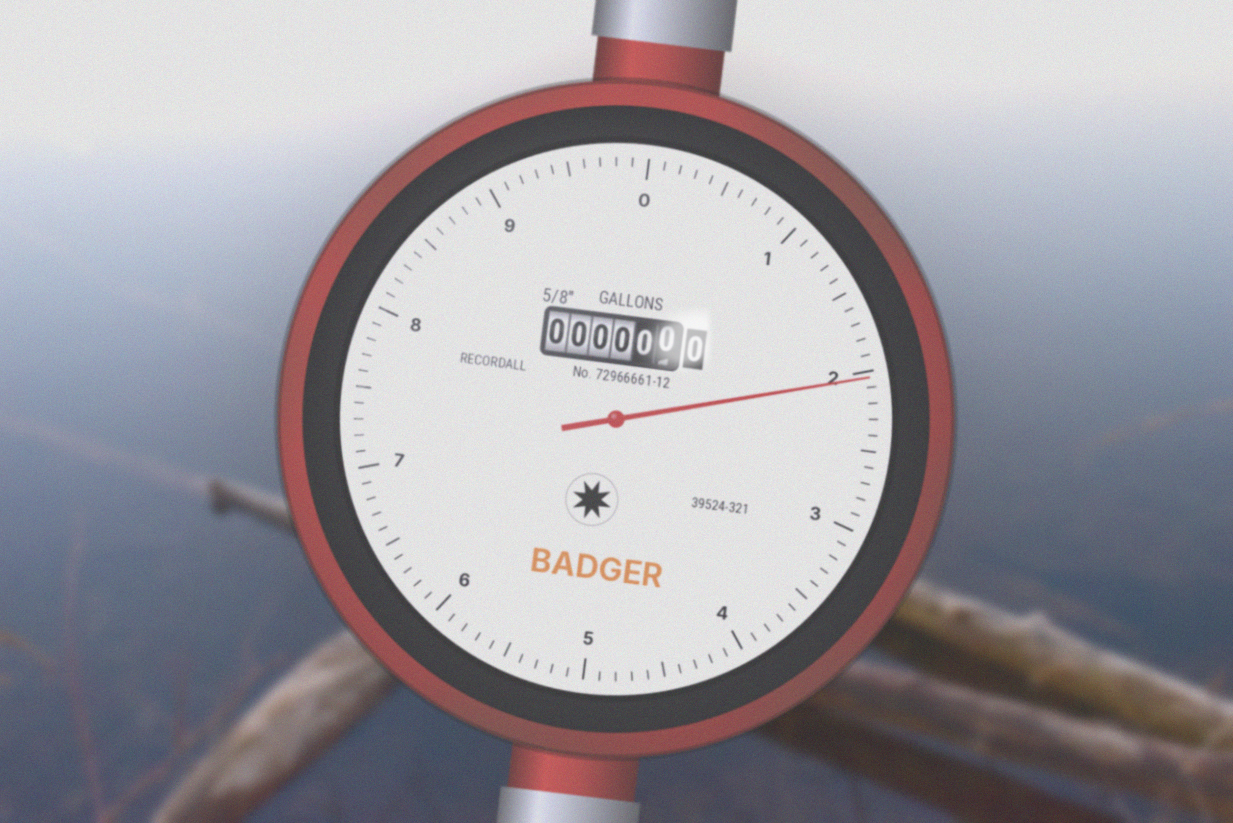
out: **2.0** gal
